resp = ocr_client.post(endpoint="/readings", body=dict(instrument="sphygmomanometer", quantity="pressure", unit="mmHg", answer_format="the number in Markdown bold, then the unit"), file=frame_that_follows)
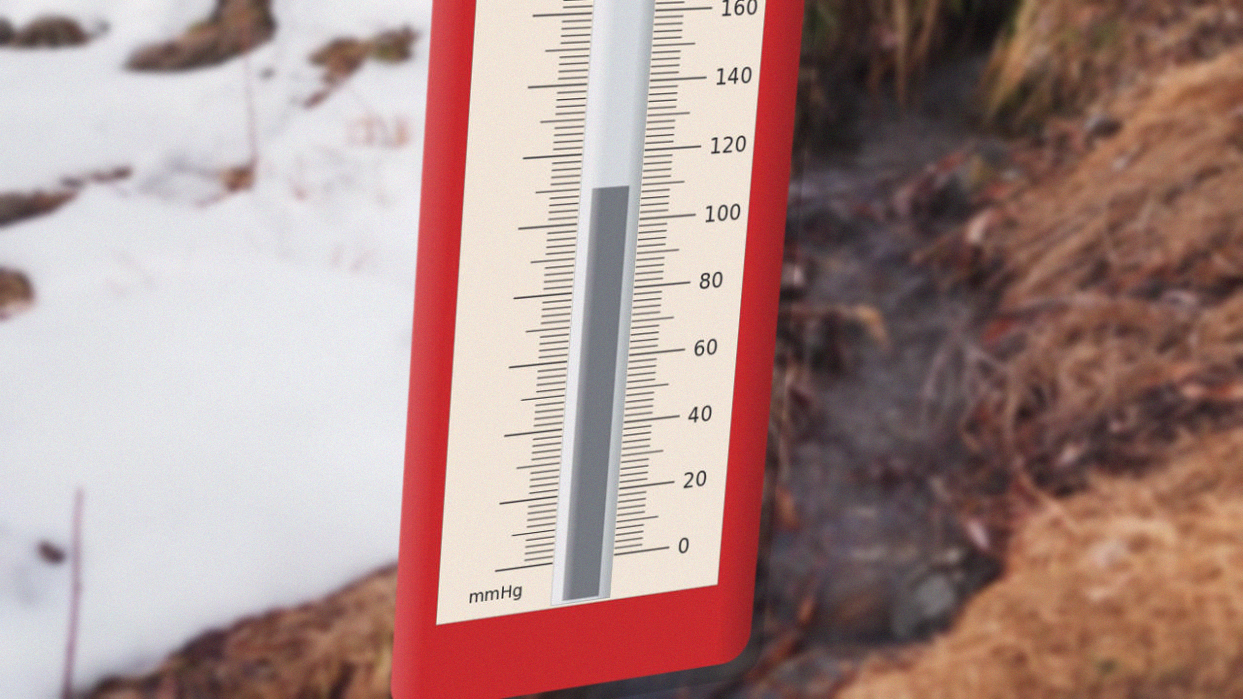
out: **110** mmHg
